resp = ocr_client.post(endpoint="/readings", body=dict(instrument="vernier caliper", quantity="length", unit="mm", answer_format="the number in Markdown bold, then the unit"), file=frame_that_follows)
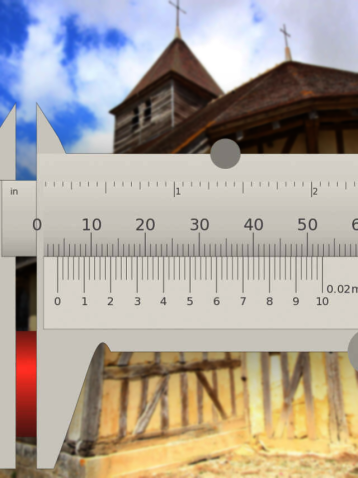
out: **3.8** mm
